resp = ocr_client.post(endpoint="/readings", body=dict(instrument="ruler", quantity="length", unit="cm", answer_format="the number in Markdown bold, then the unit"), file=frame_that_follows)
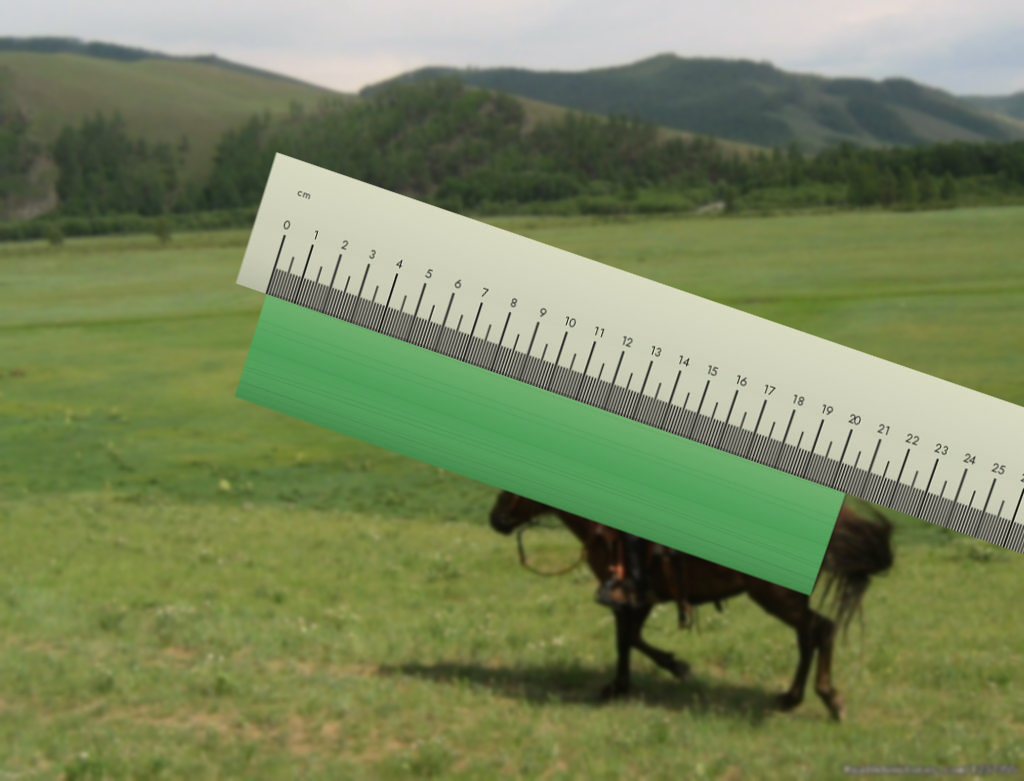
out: **20.5** cm
